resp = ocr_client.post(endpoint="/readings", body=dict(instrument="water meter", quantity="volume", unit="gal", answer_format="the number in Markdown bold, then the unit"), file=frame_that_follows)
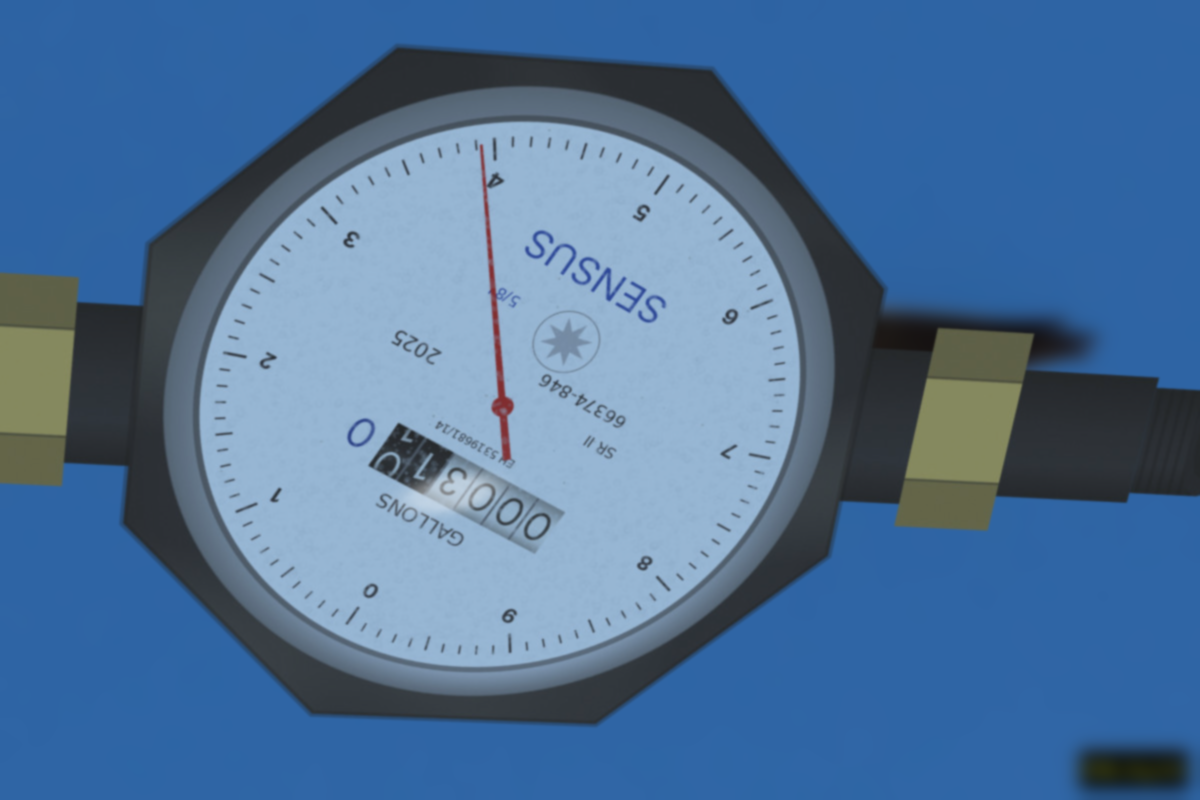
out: **3103.9** gal
